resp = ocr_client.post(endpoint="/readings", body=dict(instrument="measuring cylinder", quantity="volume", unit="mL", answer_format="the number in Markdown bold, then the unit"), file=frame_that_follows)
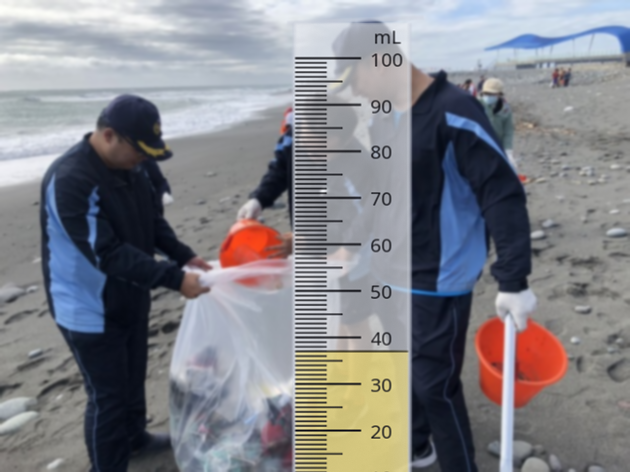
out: **37** mL
